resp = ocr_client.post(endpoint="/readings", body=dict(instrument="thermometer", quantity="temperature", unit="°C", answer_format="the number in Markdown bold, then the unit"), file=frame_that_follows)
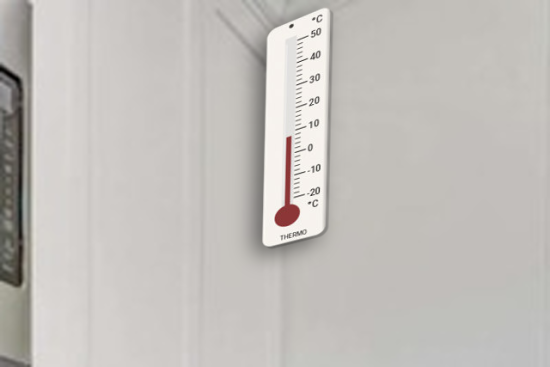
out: **8** °C
